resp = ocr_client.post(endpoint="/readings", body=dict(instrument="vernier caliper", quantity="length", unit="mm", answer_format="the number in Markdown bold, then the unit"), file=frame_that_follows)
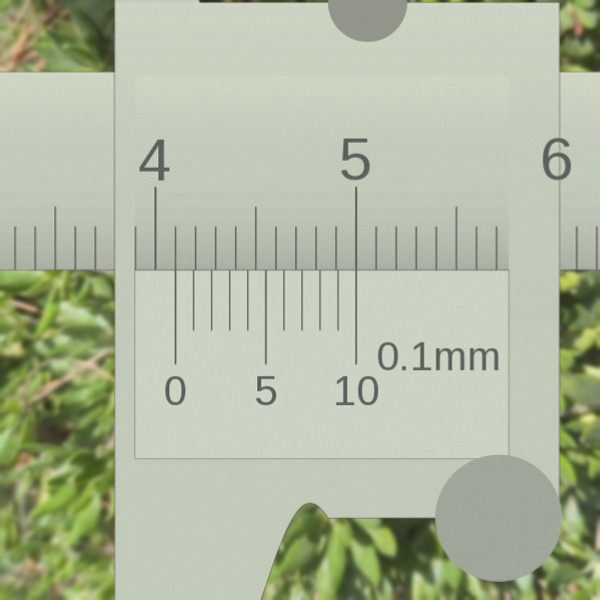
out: **41.0** mm
